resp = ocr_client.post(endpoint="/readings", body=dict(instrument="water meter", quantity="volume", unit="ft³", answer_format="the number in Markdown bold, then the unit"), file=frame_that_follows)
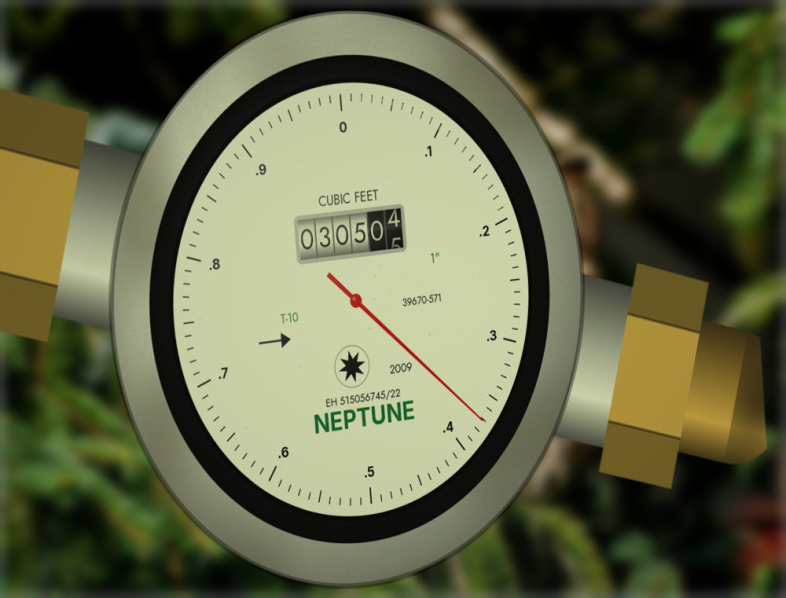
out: **30504.37** ft³
